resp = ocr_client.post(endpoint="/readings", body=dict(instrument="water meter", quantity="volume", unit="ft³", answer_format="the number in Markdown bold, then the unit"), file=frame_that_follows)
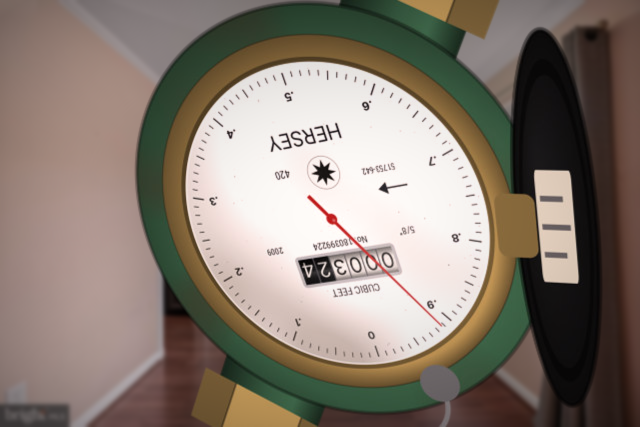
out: **323.91** ft³
